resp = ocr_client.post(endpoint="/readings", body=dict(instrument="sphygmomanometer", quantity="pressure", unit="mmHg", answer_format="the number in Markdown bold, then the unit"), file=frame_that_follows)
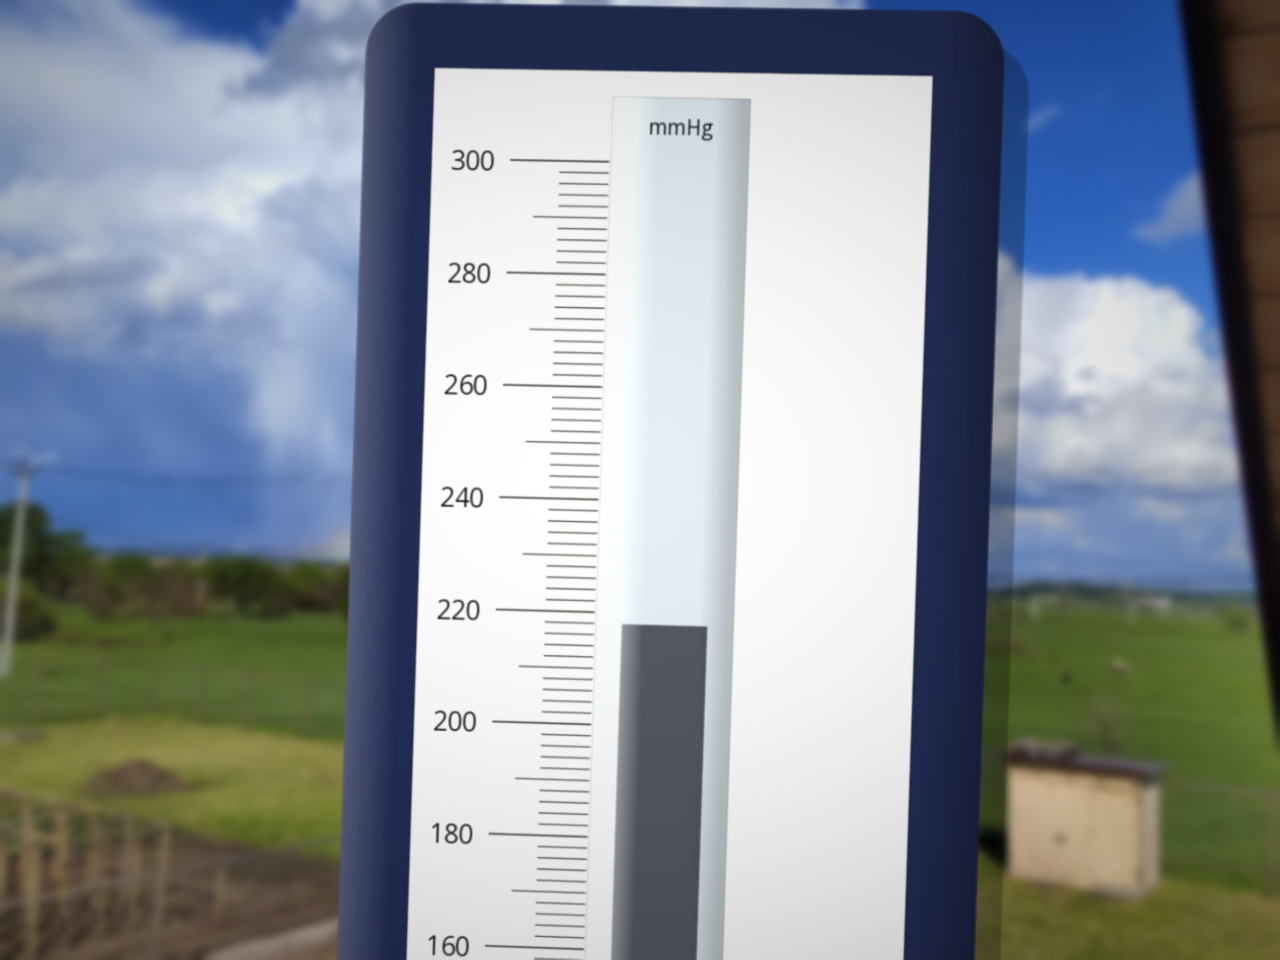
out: **218** mmHg
